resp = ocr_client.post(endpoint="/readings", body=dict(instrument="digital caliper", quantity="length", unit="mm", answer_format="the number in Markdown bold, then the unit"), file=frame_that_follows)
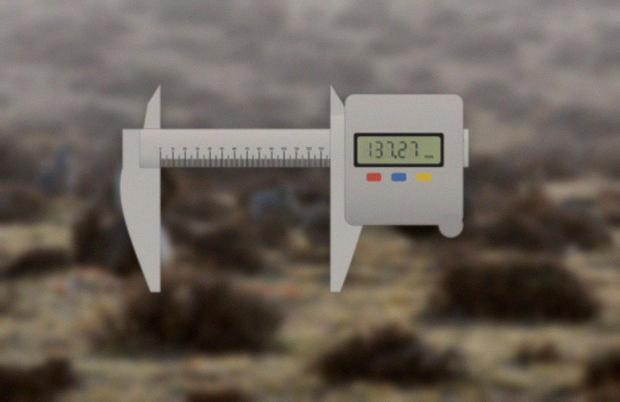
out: **137.27** mm
